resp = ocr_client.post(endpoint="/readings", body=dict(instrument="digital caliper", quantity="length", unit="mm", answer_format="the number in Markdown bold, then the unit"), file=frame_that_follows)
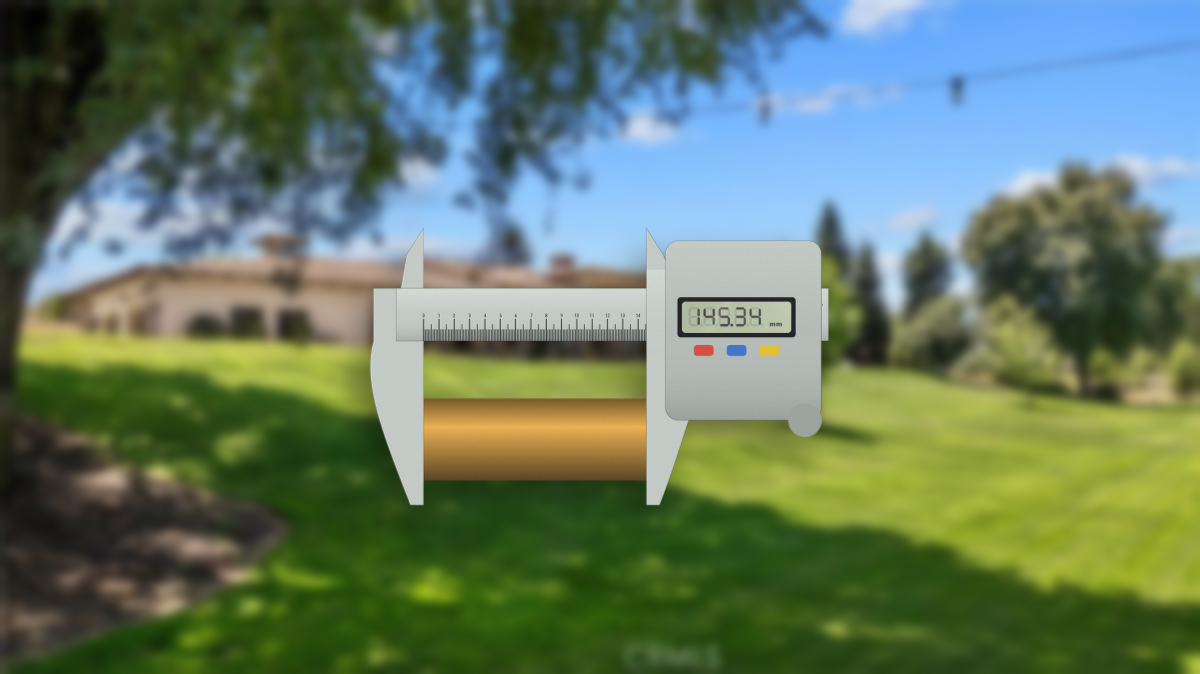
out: **145.34** mm
